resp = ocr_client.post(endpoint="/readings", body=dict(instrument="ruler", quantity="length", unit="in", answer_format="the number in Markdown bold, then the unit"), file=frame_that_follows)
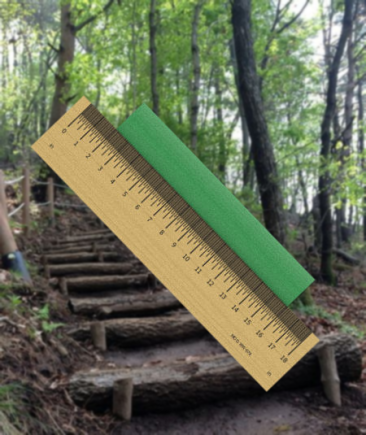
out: **14** in
